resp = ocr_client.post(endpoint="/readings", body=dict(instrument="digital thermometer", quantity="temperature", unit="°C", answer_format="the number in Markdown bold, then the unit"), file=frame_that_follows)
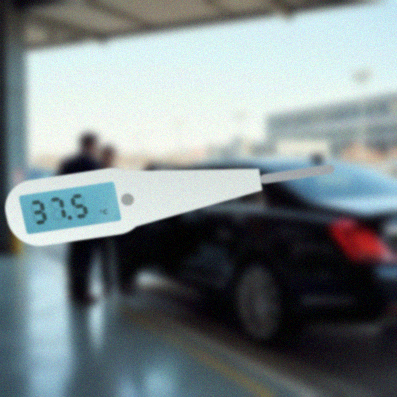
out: **37.5** °C
